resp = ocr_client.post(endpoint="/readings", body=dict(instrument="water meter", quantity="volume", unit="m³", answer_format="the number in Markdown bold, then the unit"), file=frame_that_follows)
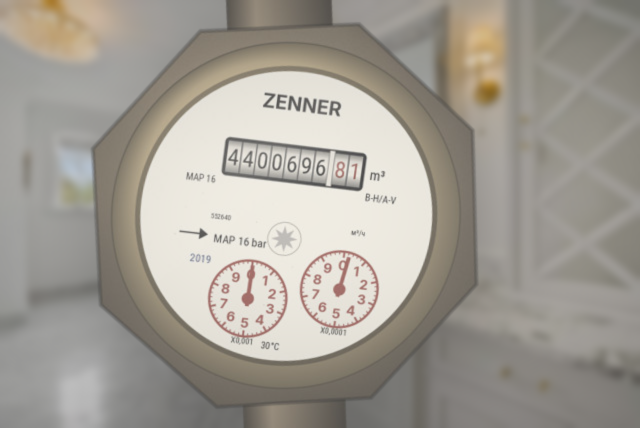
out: **4400696.8100** m³
